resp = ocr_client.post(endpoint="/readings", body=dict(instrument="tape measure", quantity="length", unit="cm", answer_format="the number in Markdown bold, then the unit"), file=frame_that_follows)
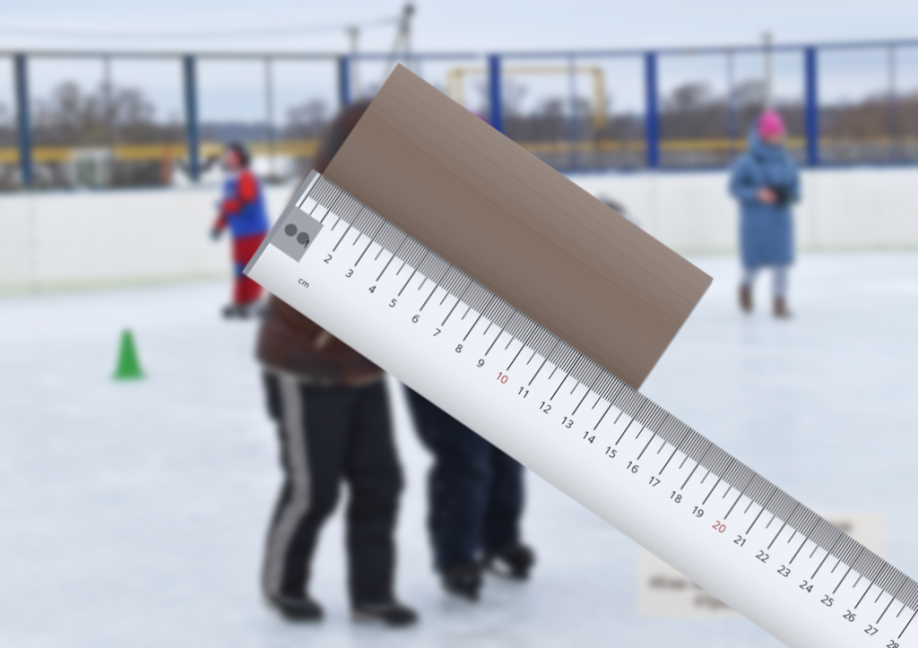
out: **14.5** cm
